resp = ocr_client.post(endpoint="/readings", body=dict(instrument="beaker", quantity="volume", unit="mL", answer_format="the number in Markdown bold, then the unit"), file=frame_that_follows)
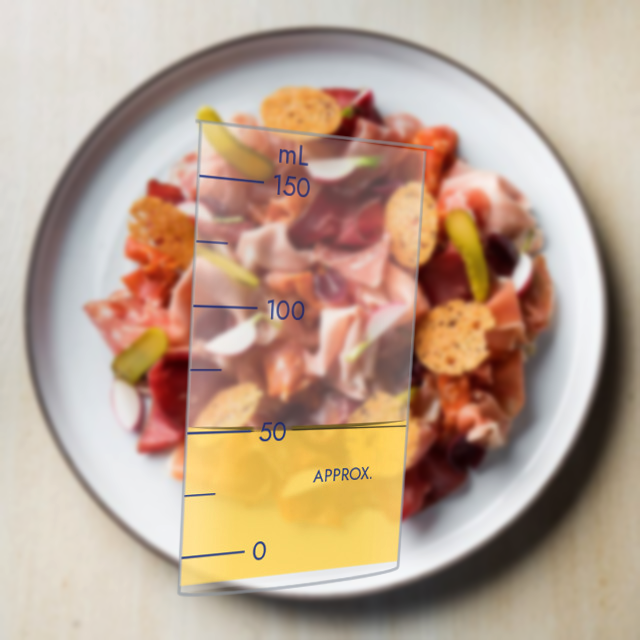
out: **50** mL
